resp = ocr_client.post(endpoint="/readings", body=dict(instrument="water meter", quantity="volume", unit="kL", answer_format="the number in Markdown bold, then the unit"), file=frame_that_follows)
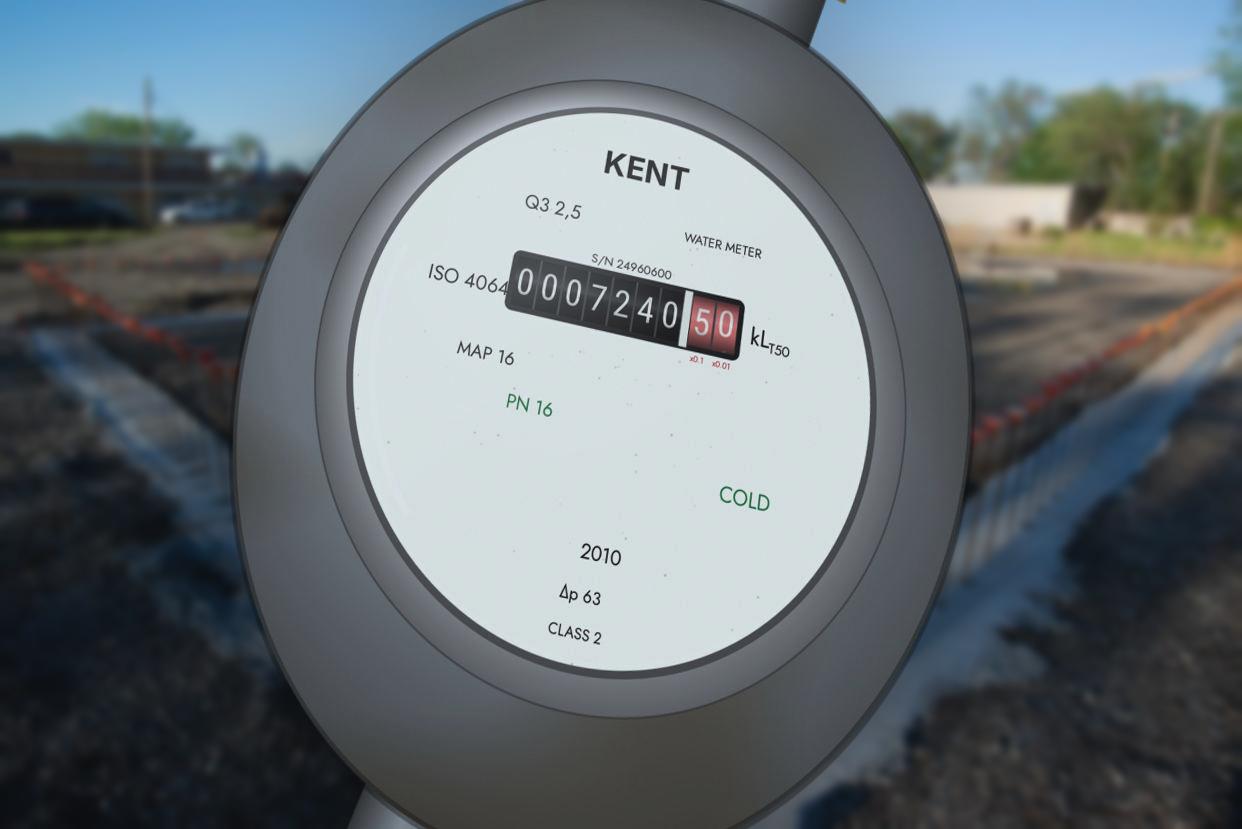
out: **7240.50** kL
